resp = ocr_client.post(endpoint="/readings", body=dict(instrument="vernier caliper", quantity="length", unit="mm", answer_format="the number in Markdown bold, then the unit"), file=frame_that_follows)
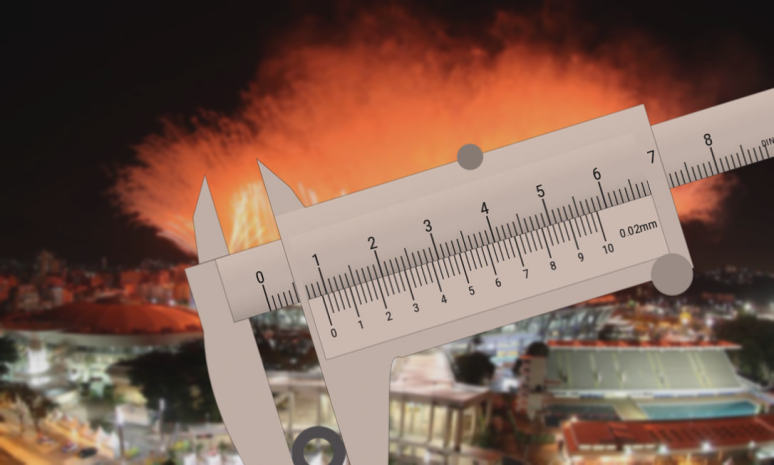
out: **9.2** mm
